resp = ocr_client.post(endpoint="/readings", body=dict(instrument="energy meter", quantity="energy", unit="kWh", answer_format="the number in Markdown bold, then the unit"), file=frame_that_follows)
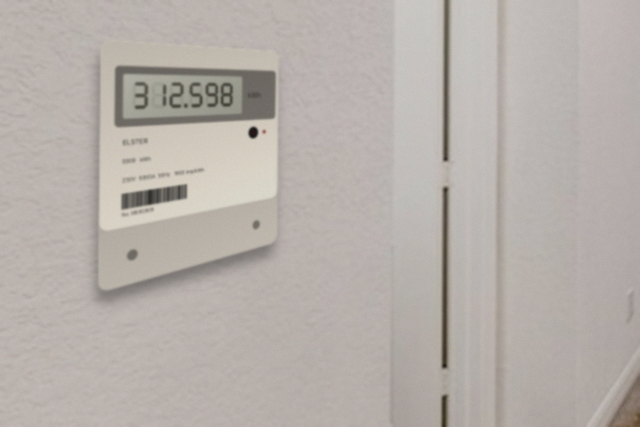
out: **312.598** kWh
